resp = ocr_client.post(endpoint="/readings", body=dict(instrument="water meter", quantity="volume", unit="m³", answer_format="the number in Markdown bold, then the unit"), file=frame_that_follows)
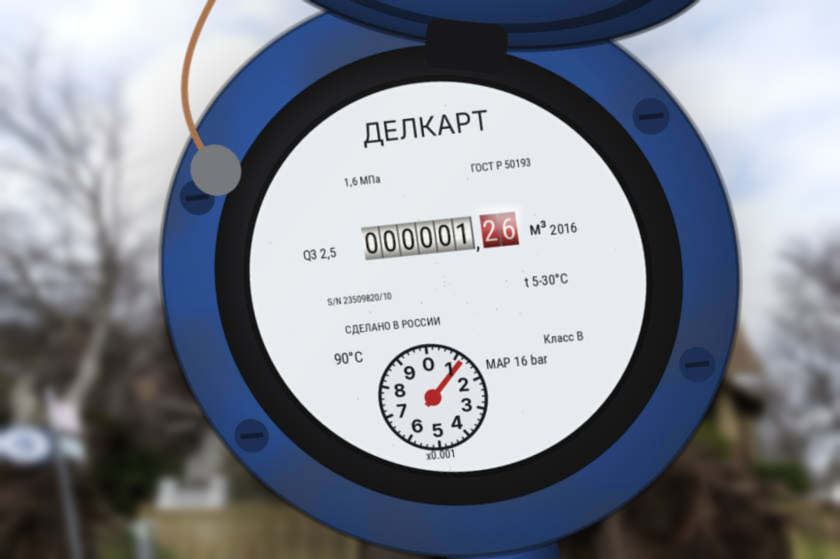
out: **1.261** m³
